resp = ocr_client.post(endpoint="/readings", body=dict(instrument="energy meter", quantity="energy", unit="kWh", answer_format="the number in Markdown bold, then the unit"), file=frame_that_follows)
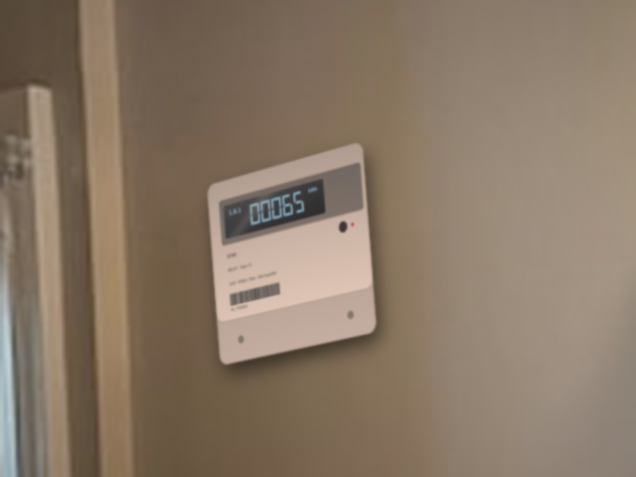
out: **65** kWh
